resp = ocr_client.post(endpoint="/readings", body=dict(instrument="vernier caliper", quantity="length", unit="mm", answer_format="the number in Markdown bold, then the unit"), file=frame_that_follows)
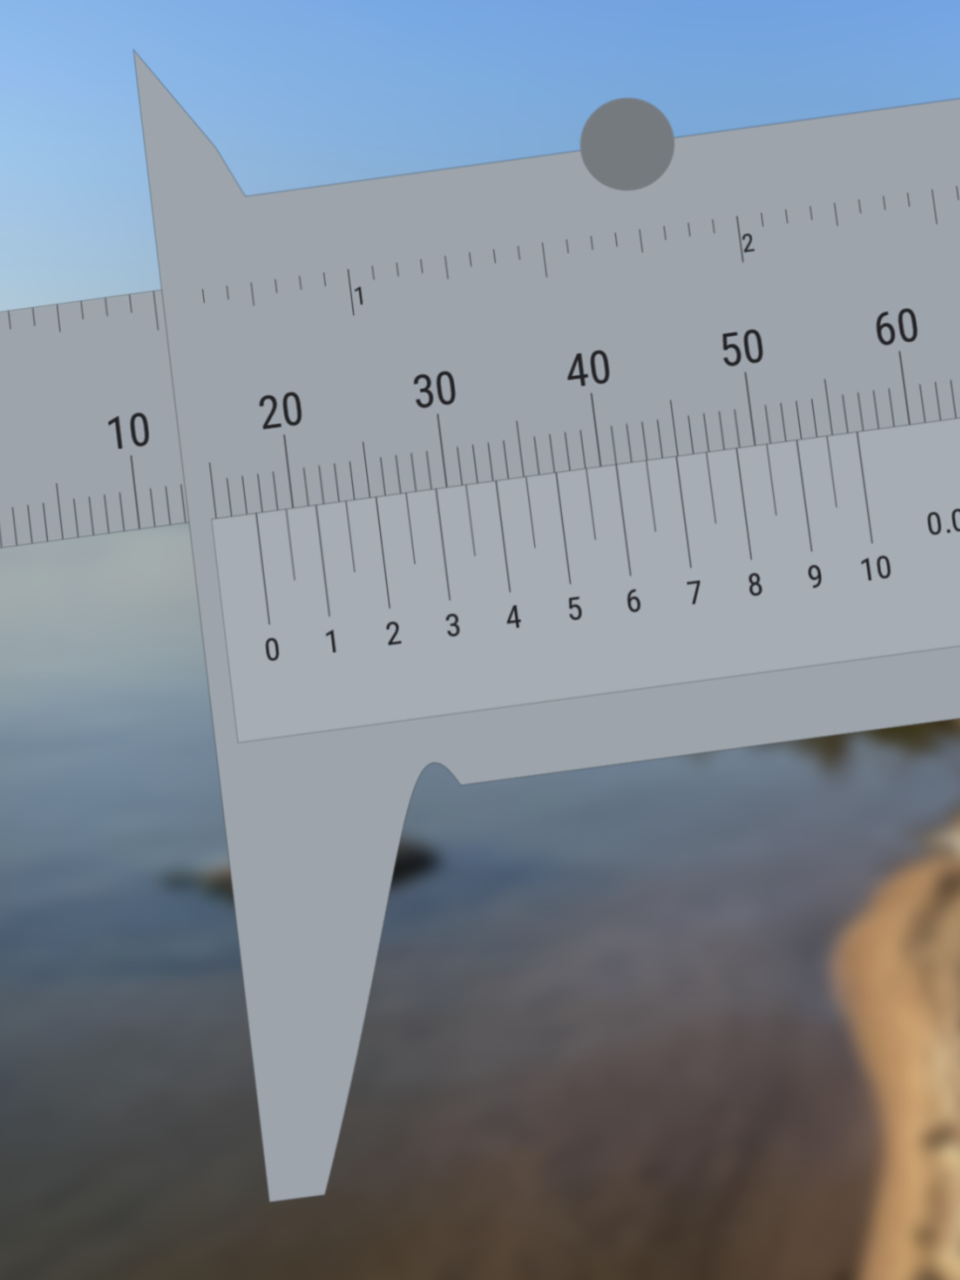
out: **17.6** mm
